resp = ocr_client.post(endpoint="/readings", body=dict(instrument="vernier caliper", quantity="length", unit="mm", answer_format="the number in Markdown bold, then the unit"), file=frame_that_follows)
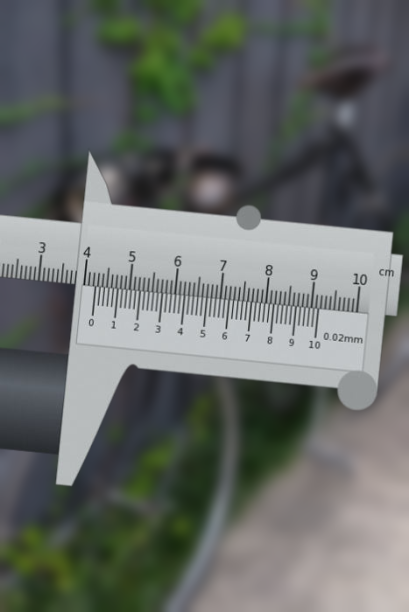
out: **42.5** mm
